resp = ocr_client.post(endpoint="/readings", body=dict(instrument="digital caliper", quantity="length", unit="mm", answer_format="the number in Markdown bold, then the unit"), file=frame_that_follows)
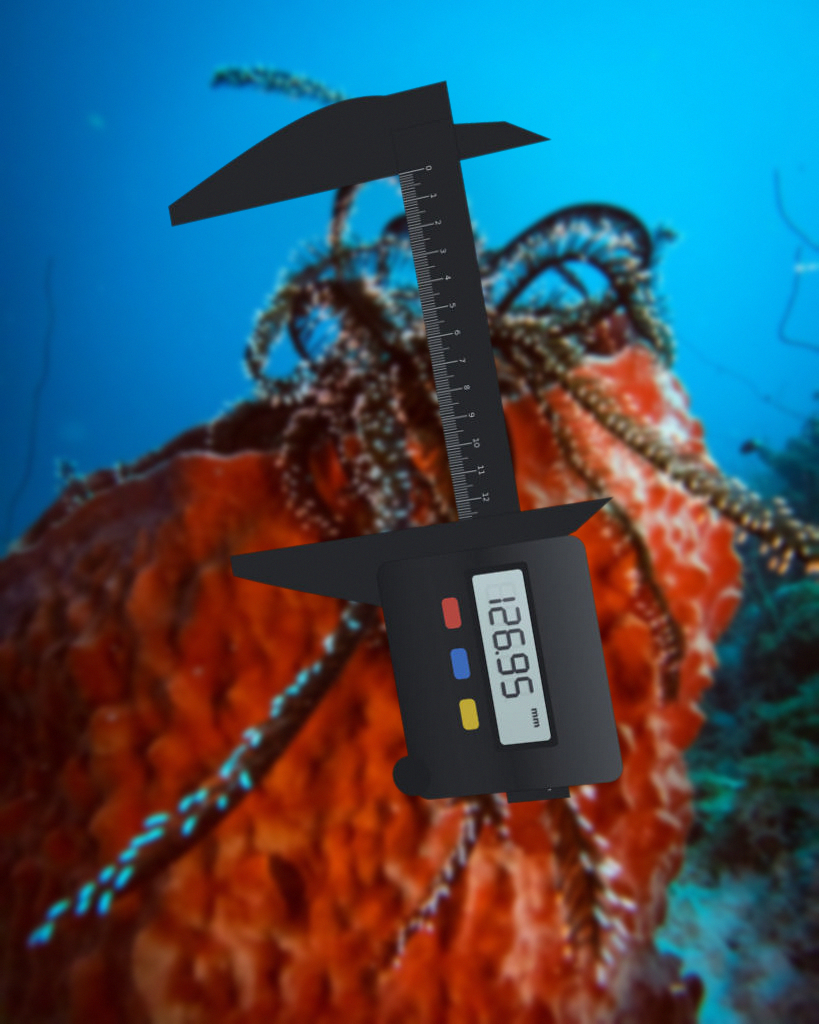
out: **126.95** mm
